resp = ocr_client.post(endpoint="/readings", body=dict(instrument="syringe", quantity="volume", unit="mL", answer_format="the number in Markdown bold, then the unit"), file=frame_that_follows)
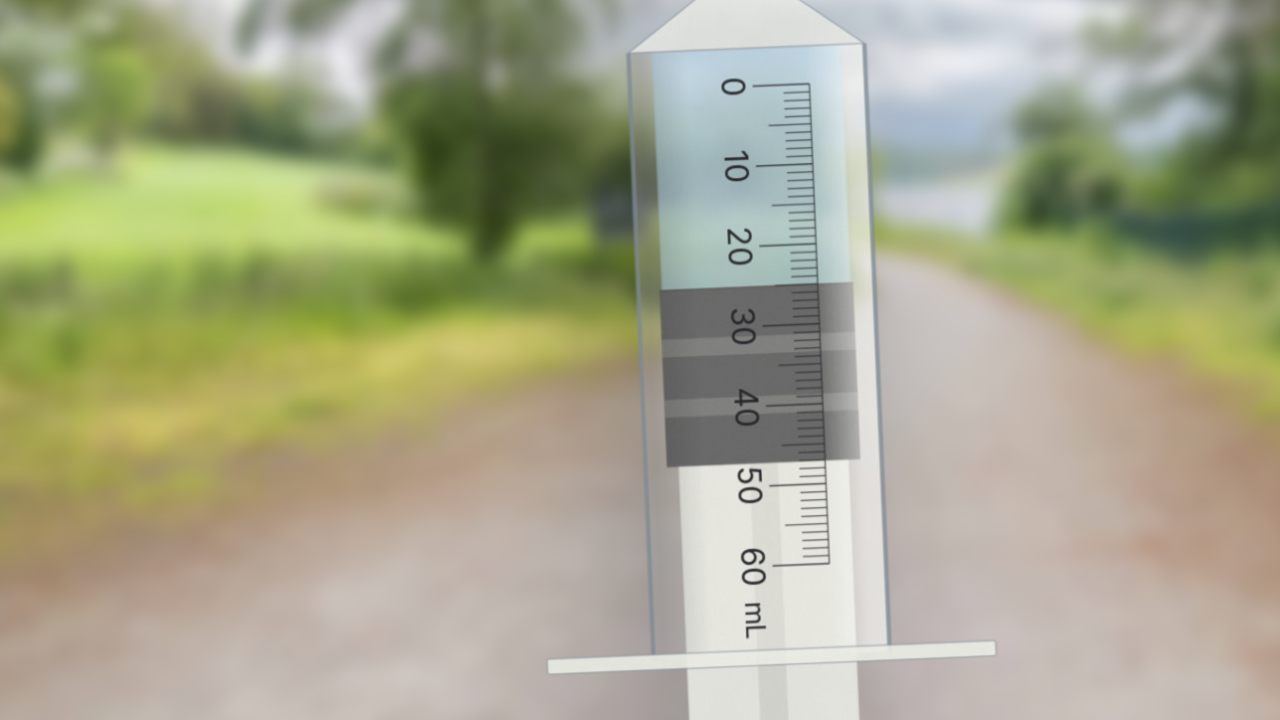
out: **25** mL
